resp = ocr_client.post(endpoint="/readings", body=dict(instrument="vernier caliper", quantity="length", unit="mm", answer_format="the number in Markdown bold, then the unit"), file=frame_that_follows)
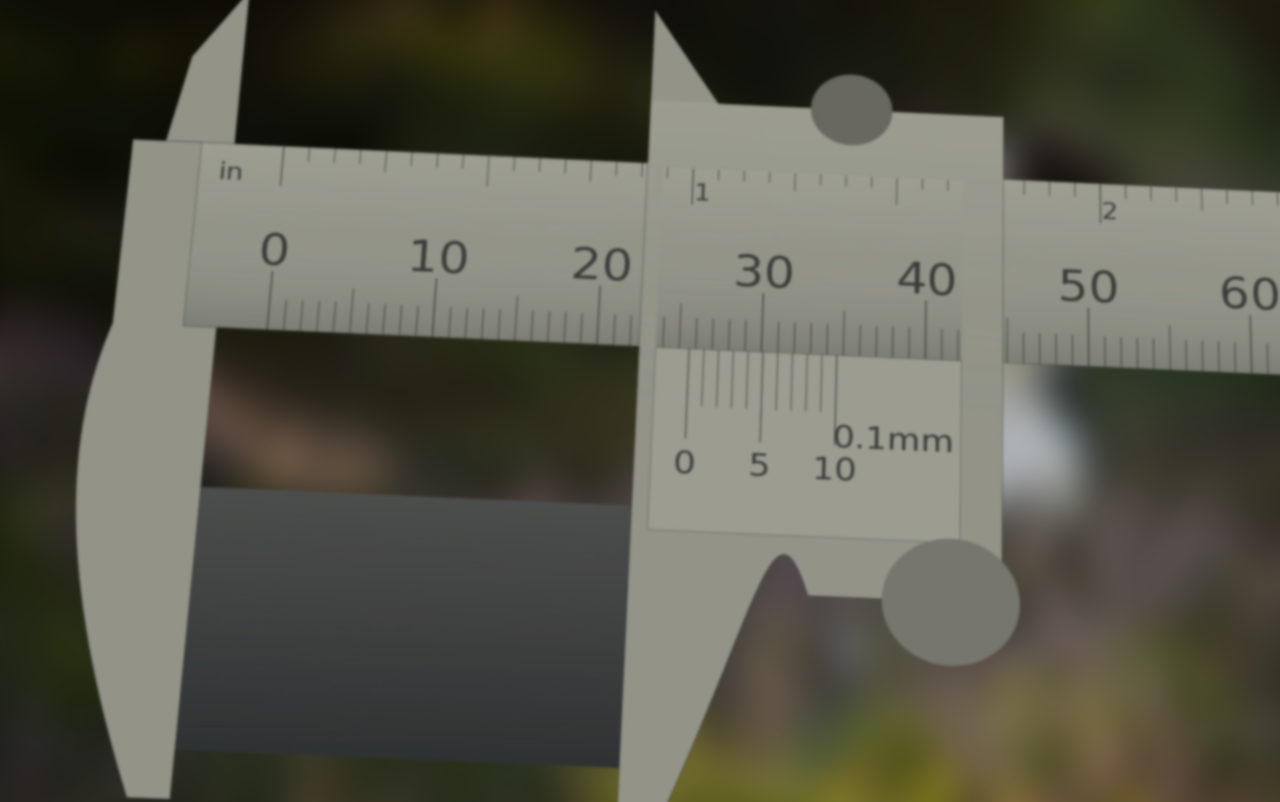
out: **25.6** mm
